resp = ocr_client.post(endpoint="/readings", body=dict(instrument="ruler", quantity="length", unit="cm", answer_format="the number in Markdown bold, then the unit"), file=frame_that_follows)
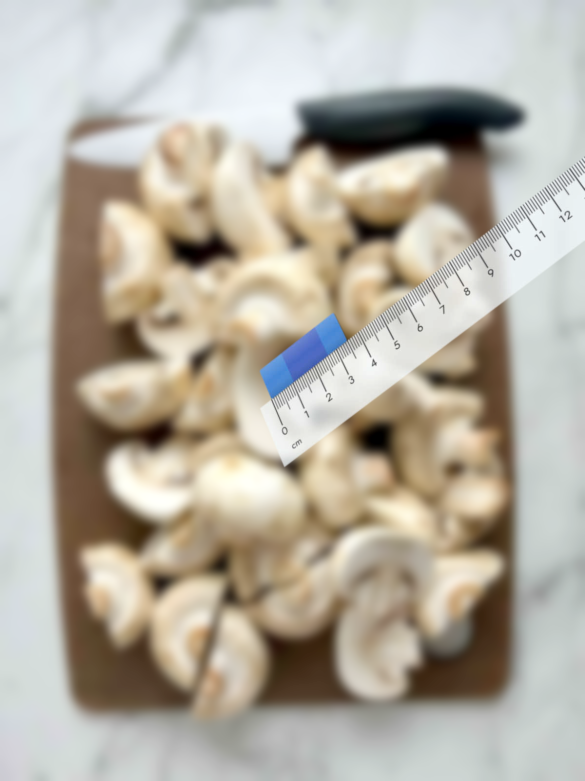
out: **3.5** cm
